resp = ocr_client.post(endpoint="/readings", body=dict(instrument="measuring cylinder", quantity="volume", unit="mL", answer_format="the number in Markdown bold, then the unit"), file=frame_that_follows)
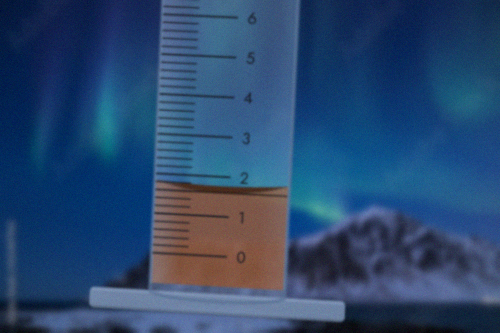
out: **1.6** mL
